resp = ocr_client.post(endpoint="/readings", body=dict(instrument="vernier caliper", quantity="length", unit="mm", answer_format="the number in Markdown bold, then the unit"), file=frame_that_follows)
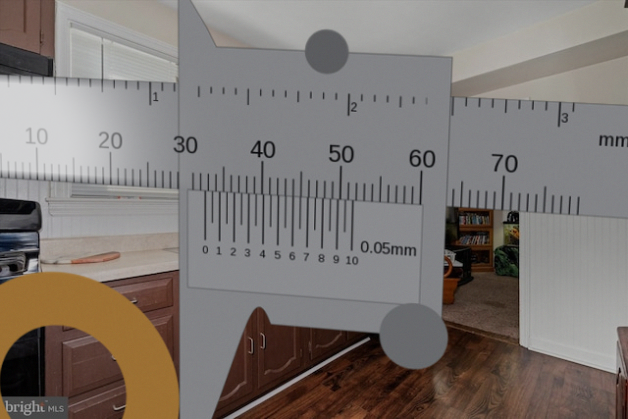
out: **32.6** mm
